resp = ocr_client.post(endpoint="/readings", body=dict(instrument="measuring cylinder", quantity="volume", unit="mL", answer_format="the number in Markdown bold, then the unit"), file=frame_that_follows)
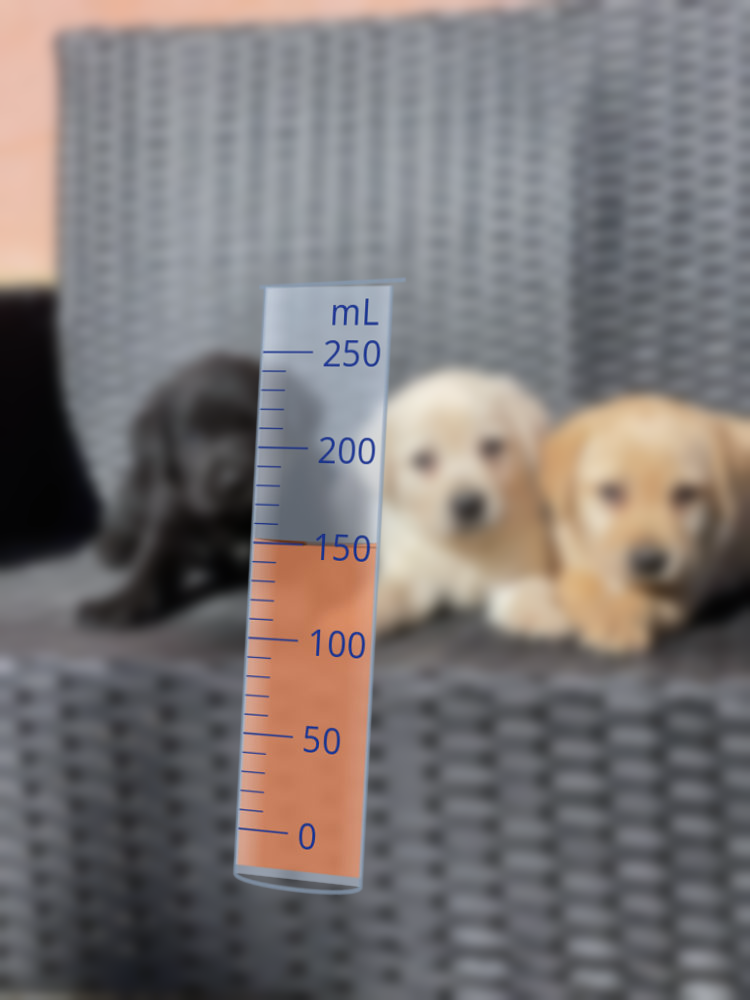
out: **150** mL
